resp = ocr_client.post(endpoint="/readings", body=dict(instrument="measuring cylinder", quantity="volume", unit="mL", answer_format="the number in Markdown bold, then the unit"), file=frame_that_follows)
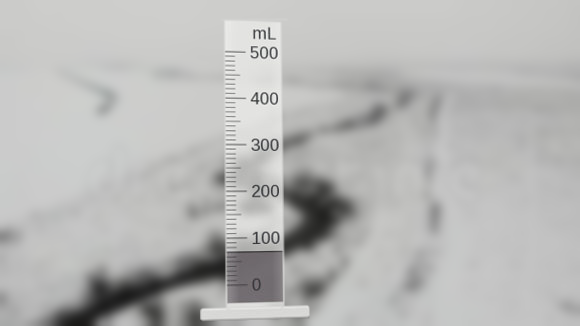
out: **70** mL
